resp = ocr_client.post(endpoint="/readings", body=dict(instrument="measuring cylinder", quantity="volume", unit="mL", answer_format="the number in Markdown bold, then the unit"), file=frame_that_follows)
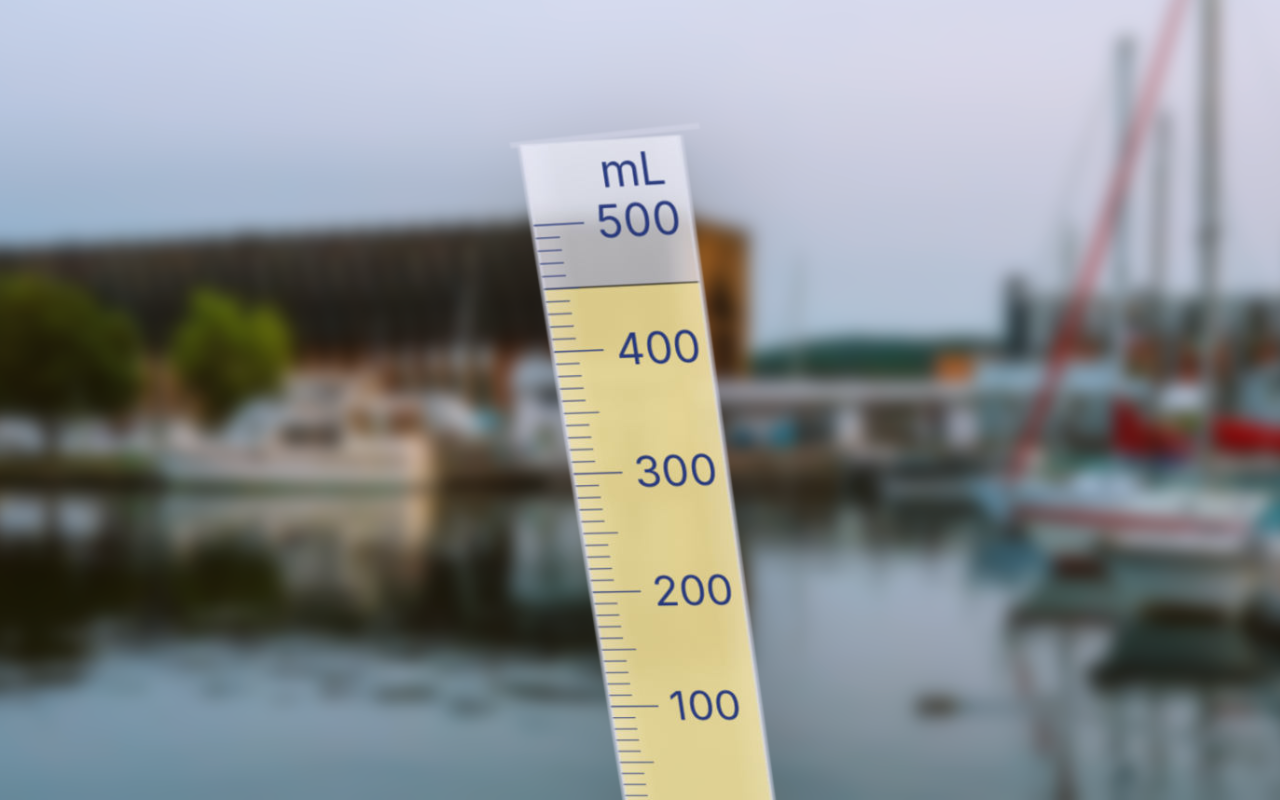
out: **450** mL
